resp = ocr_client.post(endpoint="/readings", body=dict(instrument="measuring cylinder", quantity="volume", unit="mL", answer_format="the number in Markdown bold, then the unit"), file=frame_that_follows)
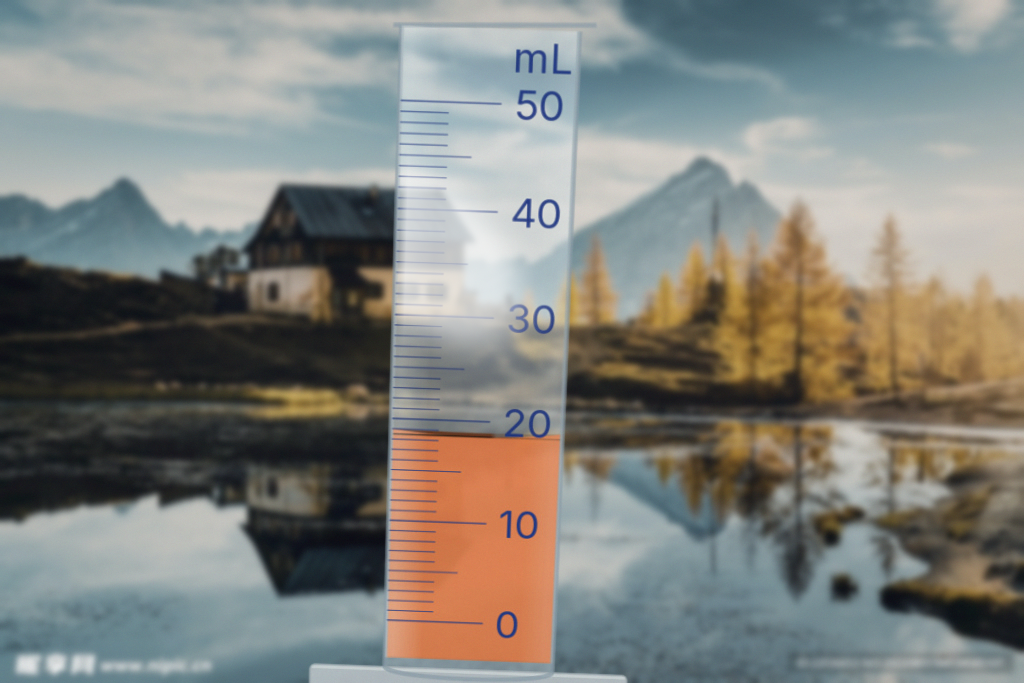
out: **18.5** mL
